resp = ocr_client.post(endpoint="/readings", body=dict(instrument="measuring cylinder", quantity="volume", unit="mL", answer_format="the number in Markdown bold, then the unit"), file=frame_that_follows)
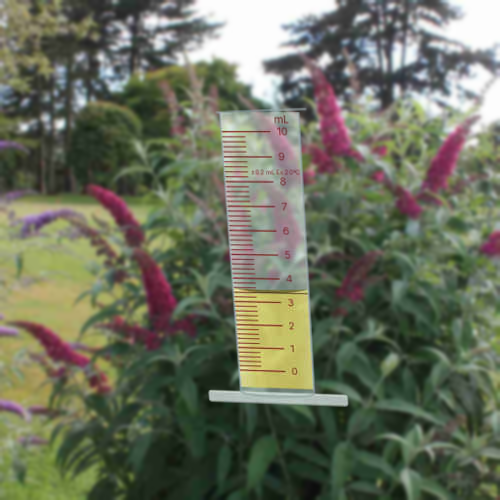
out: **3.4** mL
